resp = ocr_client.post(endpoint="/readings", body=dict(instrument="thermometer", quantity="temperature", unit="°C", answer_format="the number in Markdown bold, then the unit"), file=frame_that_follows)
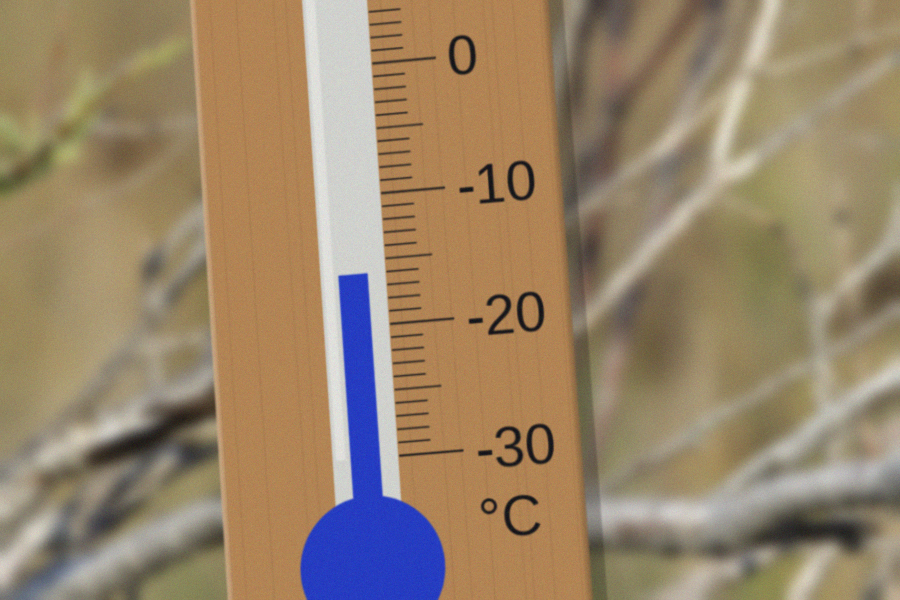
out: **-16** °C
